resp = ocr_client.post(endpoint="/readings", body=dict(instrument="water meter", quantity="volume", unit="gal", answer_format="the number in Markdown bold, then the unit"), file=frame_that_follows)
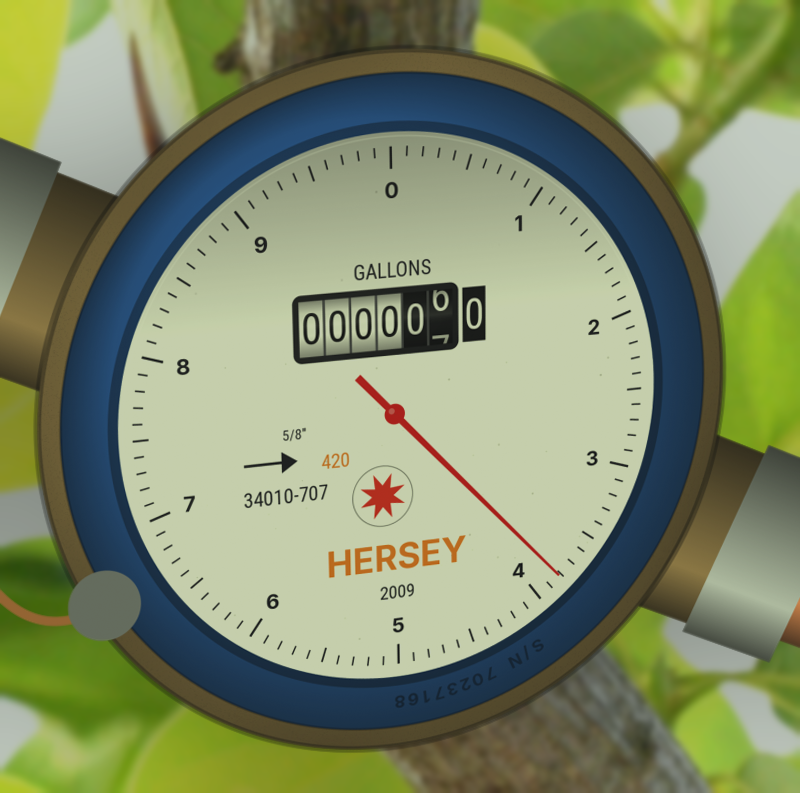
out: **63.8** gal
